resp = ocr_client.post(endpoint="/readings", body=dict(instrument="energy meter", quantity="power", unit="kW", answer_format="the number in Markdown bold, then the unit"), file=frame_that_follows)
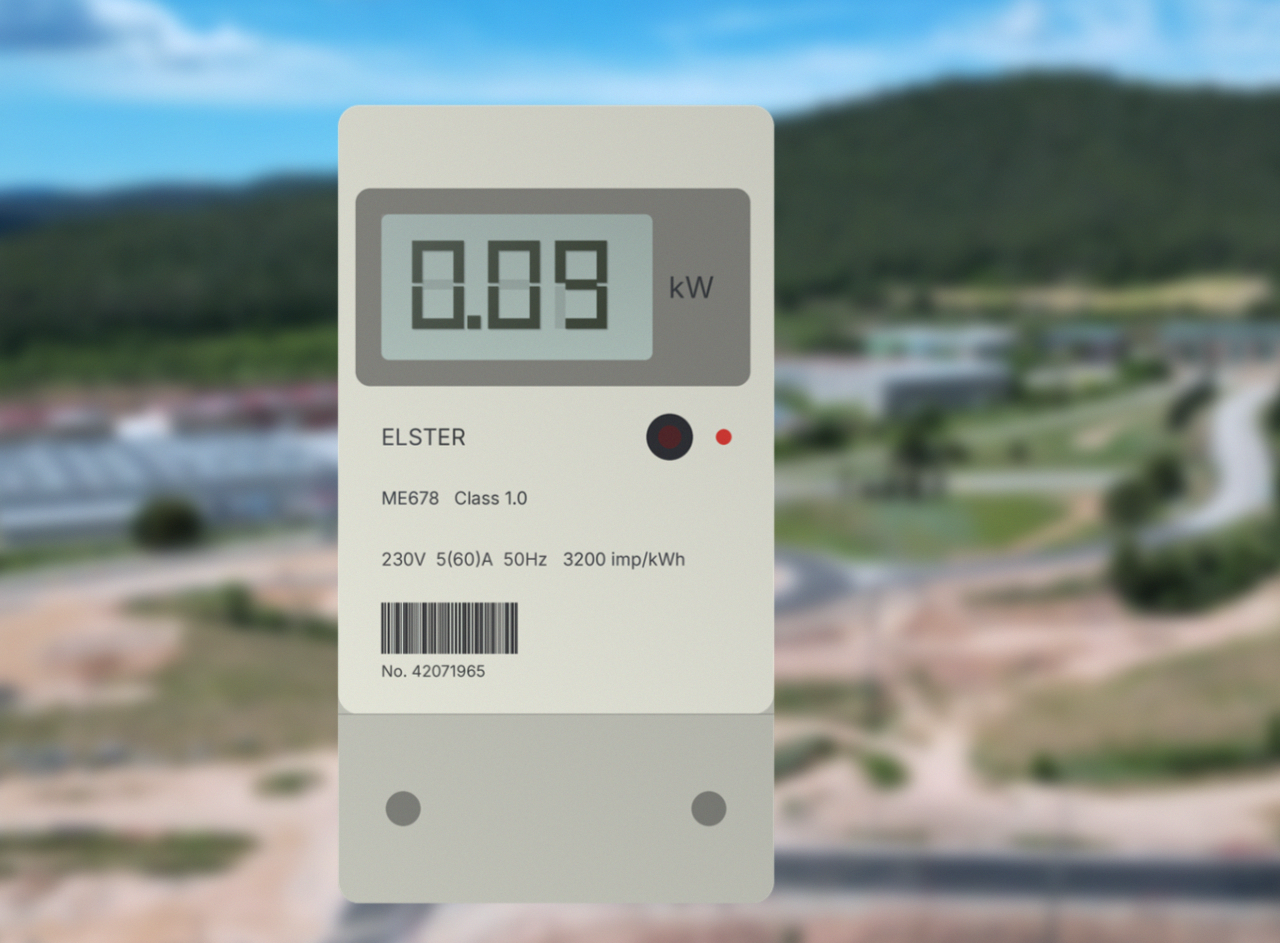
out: **0.09** kW
